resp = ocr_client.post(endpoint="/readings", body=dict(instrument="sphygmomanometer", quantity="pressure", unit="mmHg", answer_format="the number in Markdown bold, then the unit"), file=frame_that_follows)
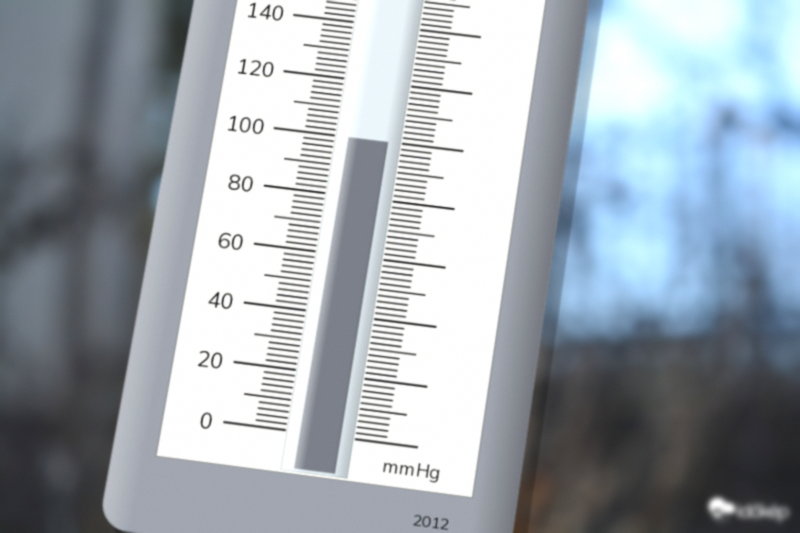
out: **100** mmHg
